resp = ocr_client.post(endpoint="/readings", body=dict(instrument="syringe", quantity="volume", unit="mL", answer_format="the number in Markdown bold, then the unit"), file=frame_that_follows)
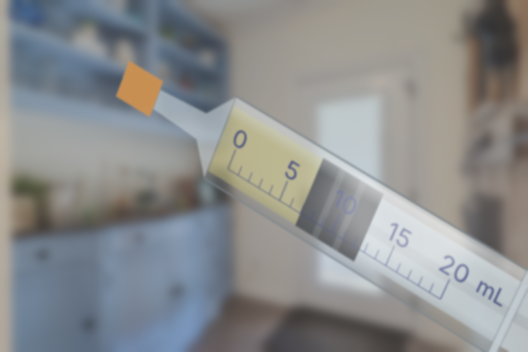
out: **7** mL
